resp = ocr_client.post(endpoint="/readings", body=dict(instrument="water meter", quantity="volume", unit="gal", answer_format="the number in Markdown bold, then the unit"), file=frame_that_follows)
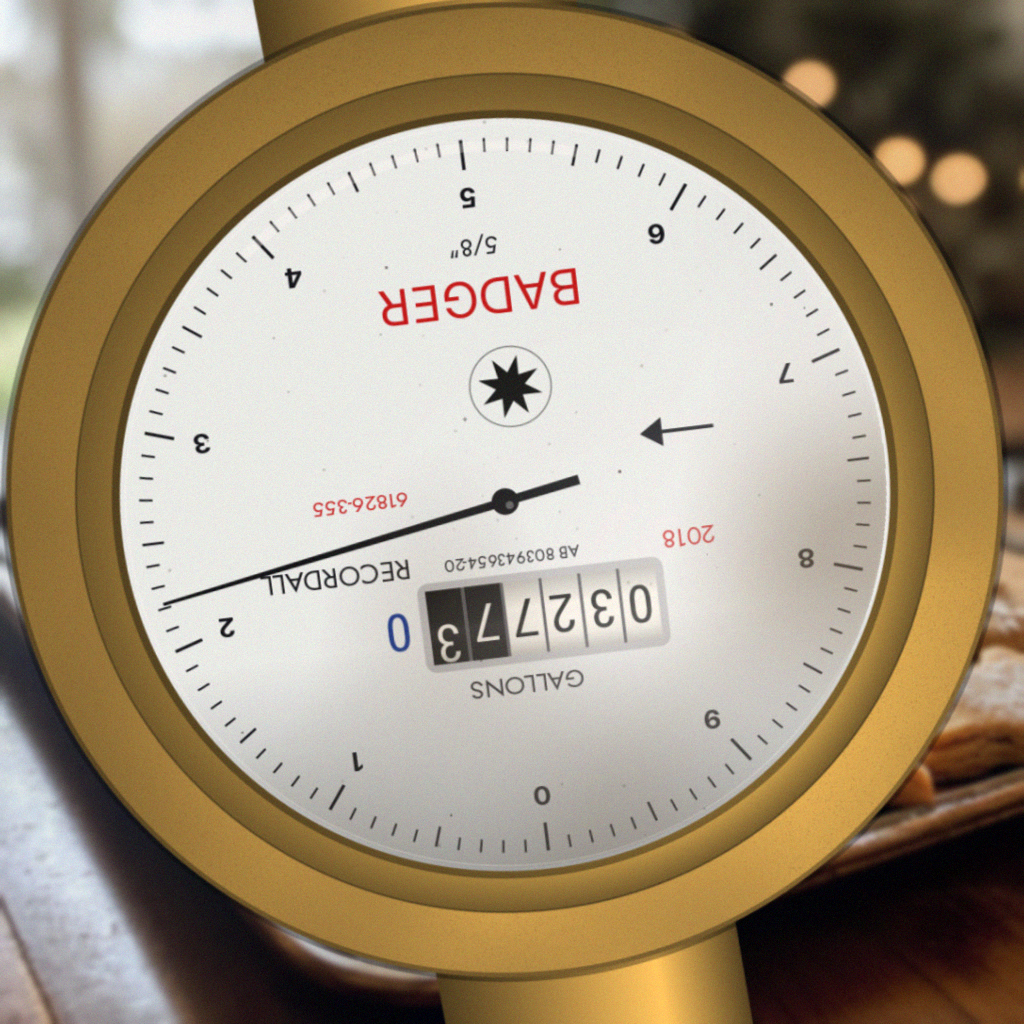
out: **327732.2** gal
